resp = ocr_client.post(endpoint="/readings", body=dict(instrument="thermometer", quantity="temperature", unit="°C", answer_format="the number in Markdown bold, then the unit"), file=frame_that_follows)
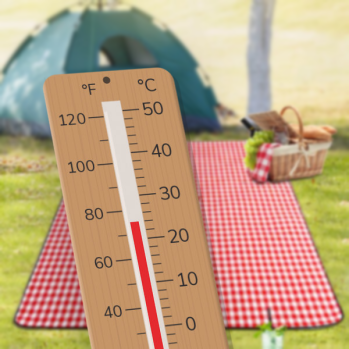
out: **24** °C
